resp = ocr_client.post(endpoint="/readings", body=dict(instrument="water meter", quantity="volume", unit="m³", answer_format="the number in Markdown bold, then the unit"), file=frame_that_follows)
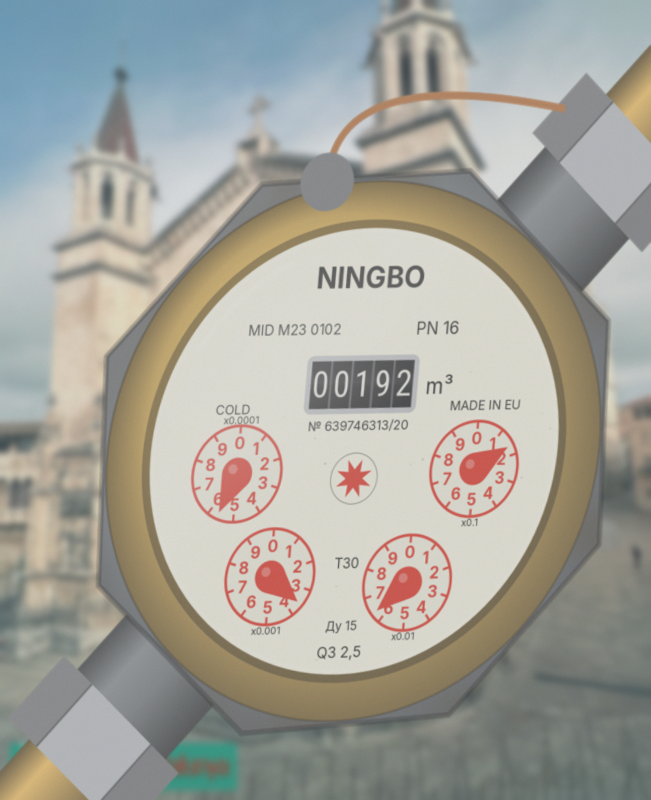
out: **192.1635** m³
